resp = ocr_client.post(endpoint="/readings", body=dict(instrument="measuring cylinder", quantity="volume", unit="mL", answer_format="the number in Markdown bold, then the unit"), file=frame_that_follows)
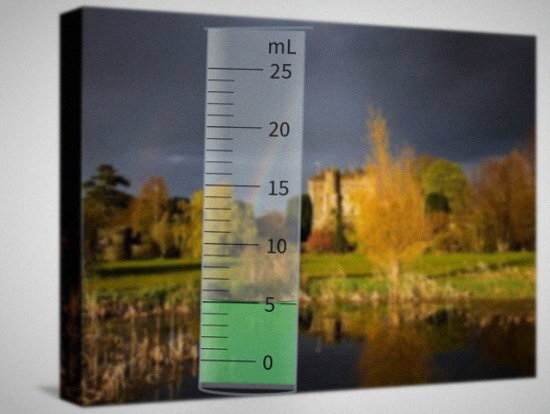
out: **5** mL
